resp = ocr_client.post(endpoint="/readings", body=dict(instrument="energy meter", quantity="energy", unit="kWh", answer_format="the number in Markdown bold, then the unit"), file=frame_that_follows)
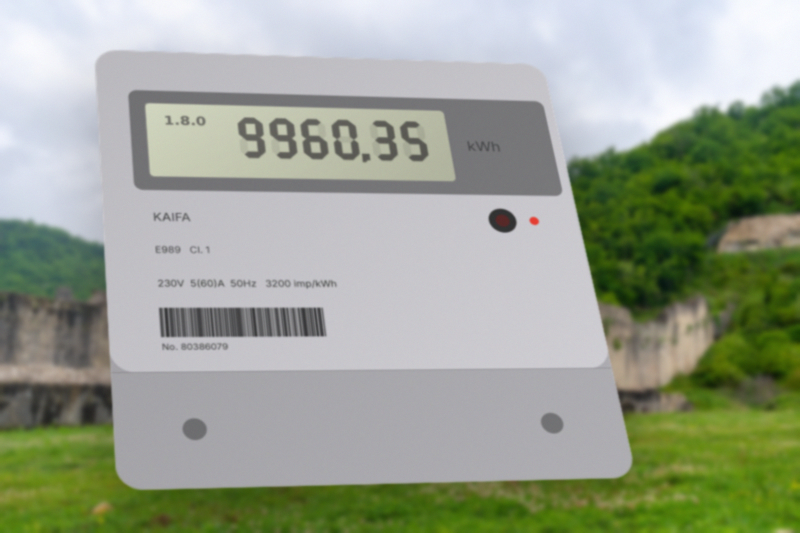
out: **9960.35** kWh
